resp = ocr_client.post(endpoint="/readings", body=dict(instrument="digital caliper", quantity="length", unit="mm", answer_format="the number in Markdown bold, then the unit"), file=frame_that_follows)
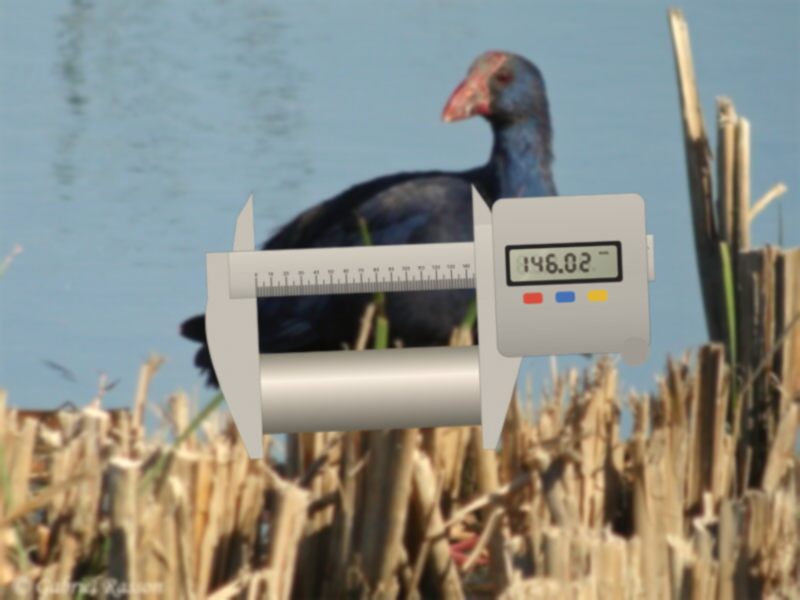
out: **146.02** mm
